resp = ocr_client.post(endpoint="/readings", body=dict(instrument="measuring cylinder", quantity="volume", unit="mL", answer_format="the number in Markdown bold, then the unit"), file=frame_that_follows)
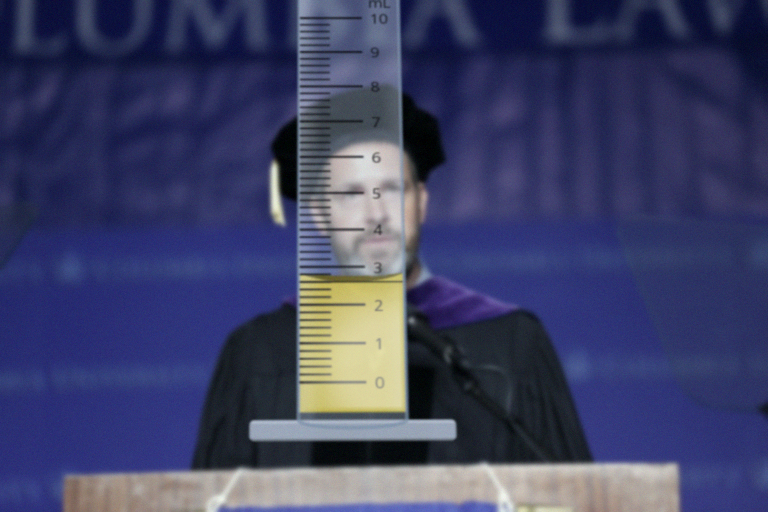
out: **2.6** mL
